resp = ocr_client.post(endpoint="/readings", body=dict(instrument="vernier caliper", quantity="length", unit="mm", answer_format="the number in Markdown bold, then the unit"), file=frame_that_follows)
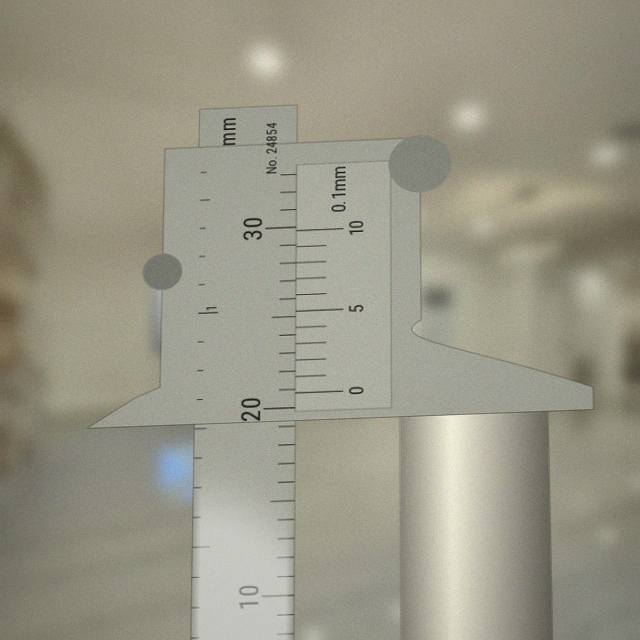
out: **20.8** mm
